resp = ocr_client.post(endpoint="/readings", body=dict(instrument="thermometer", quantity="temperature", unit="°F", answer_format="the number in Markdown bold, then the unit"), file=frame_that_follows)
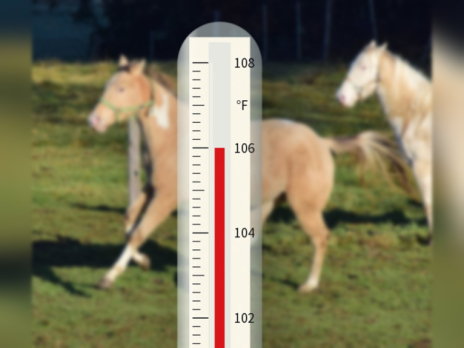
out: **106** °F
